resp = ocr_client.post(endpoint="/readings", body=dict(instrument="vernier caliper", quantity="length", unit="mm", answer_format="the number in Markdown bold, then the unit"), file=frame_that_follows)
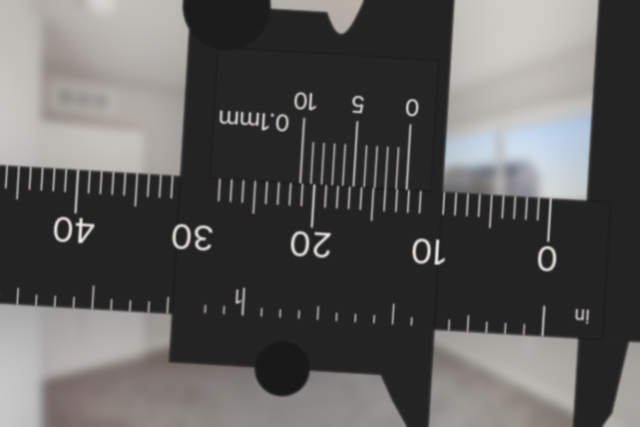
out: **12.2** mm
